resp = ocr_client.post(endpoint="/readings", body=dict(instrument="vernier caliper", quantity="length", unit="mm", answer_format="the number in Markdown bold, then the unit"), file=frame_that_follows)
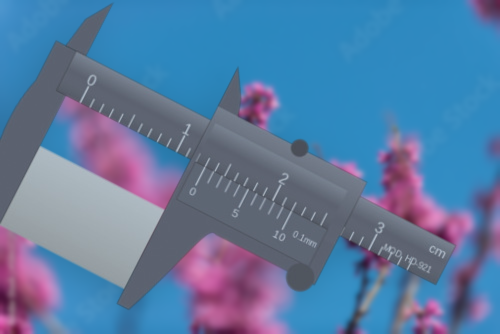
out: **13.0** mm
